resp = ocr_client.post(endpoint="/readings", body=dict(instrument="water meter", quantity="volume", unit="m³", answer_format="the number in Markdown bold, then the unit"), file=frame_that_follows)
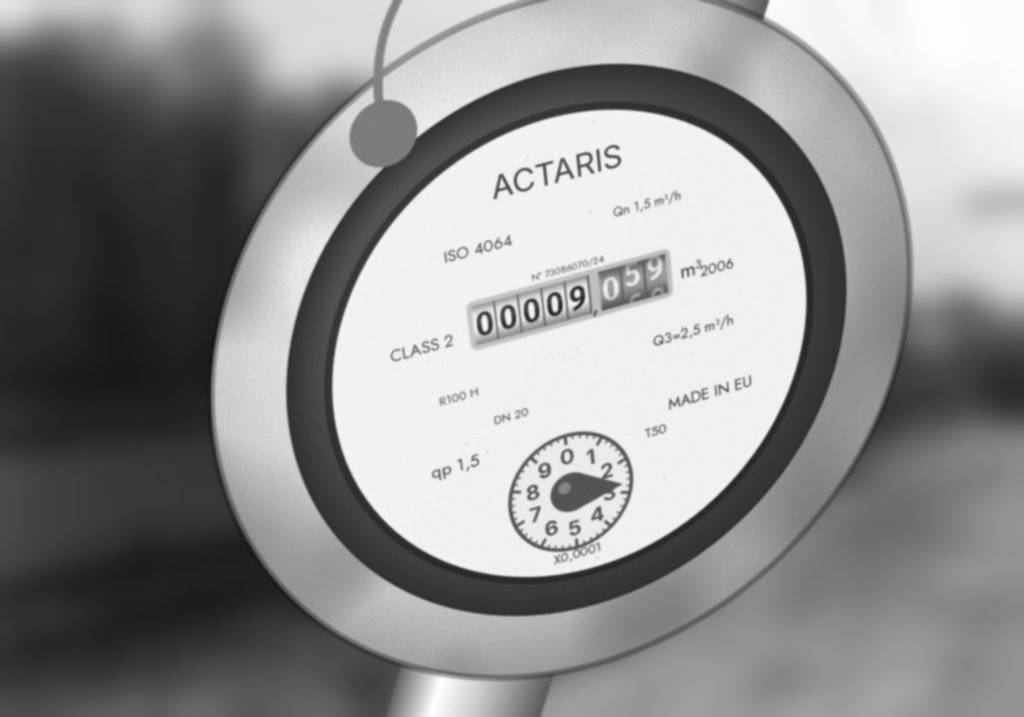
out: **9.0592** m³
